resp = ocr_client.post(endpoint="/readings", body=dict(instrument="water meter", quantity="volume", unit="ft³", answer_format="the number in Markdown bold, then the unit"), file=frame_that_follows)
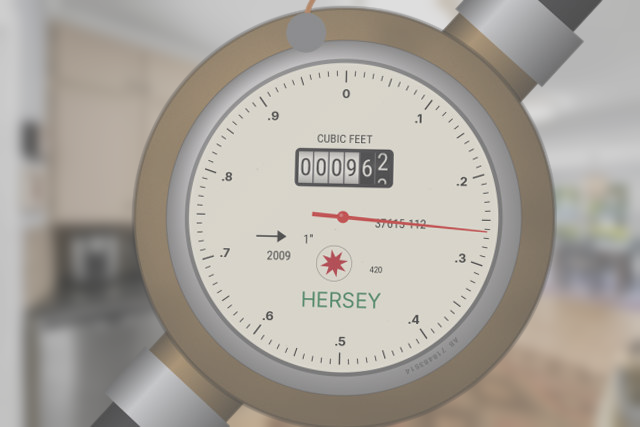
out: **962.26** ft³
